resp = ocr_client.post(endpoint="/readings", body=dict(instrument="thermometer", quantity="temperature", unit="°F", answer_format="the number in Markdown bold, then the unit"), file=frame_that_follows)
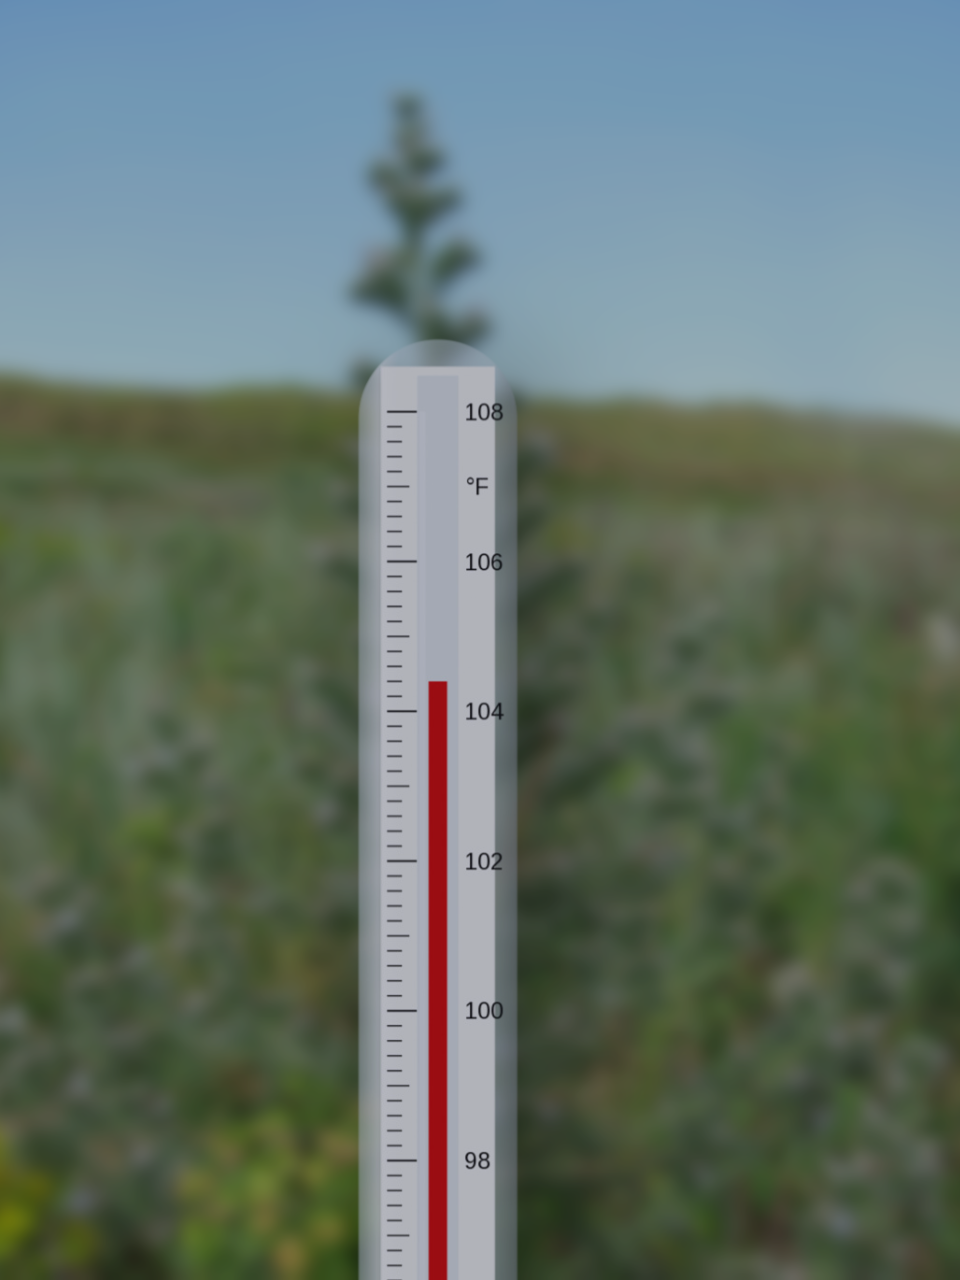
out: **104.4** °F
